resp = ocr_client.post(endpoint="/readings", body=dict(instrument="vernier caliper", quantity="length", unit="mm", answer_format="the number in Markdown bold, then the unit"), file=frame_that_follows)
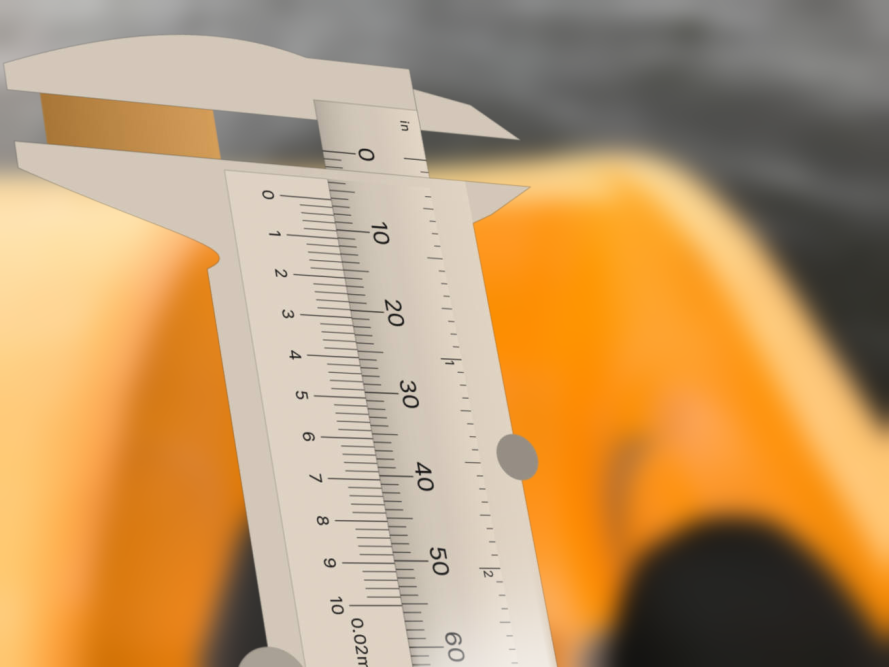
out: **6.2** mm
